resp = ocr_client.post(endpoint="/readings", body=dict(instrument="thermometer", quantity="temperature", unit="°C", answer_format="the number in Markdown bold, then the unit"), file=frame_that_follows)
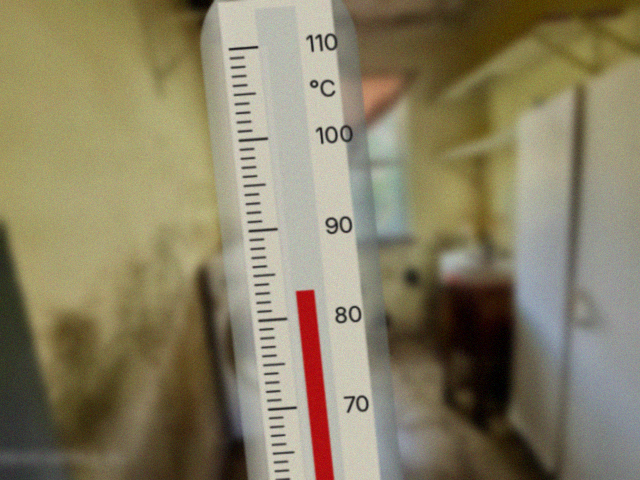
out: **83** °C
